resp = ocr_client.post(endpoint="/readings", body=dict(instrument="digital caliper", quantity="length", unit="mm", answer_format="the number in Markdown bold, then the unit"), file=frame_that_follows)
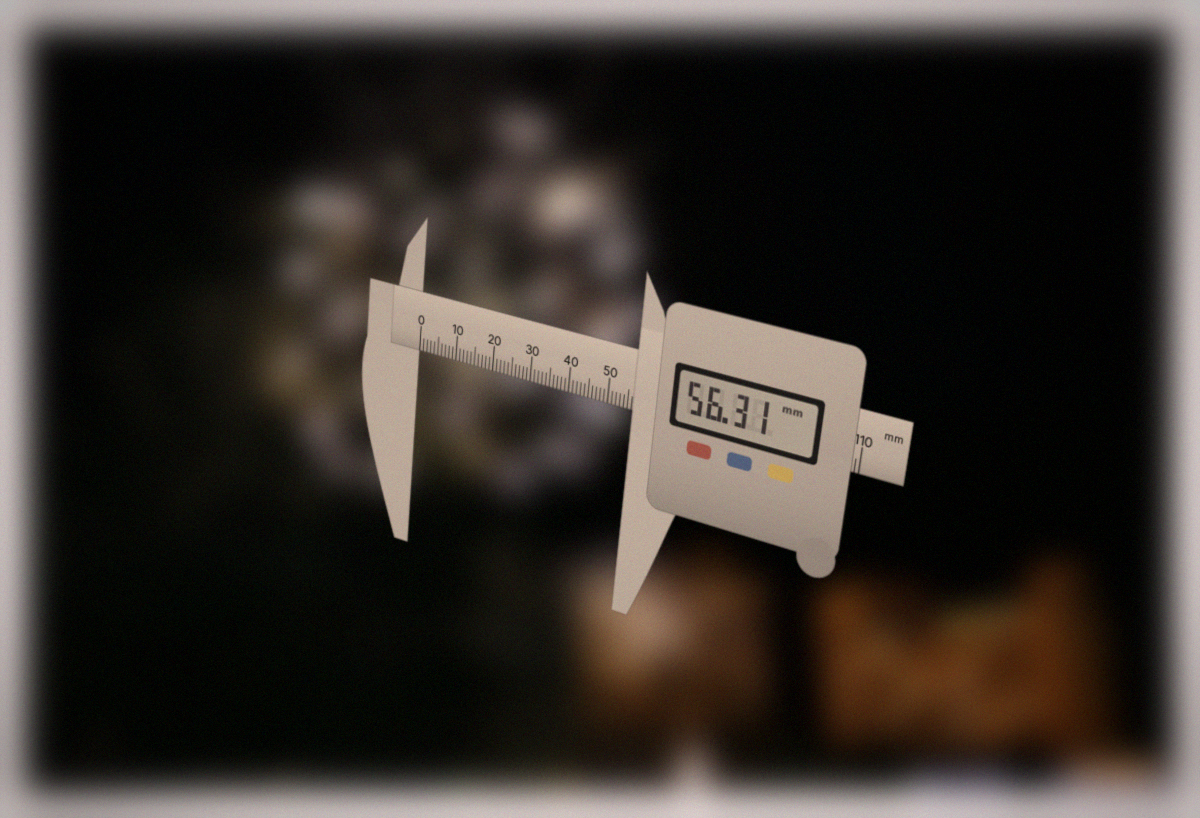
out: **56.31** mm
